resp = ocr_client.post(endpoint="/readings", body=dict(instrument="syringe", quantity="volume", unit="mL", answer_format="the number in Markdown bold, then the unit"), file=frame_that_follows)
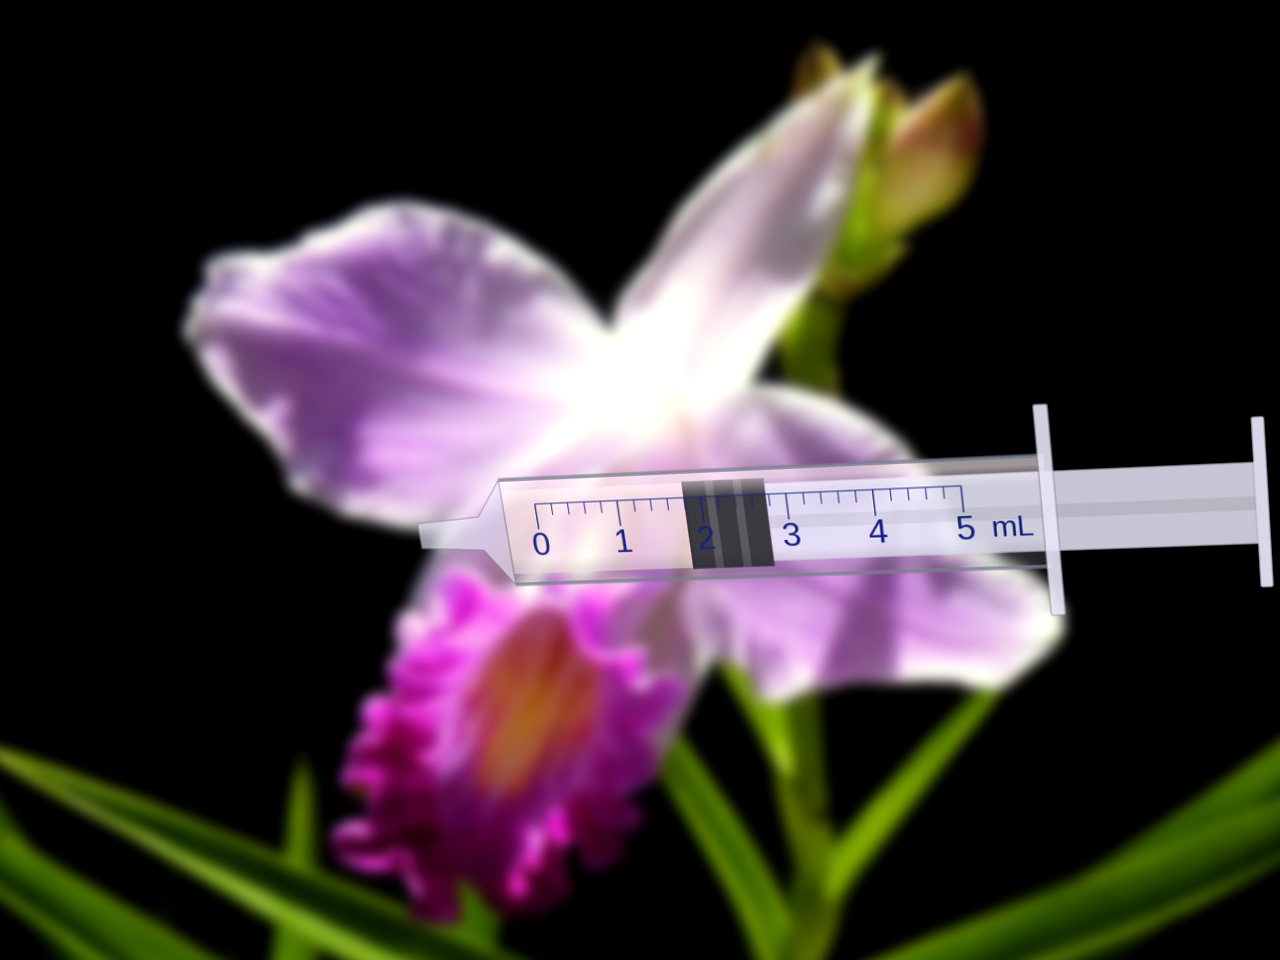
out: **1.8** mL
